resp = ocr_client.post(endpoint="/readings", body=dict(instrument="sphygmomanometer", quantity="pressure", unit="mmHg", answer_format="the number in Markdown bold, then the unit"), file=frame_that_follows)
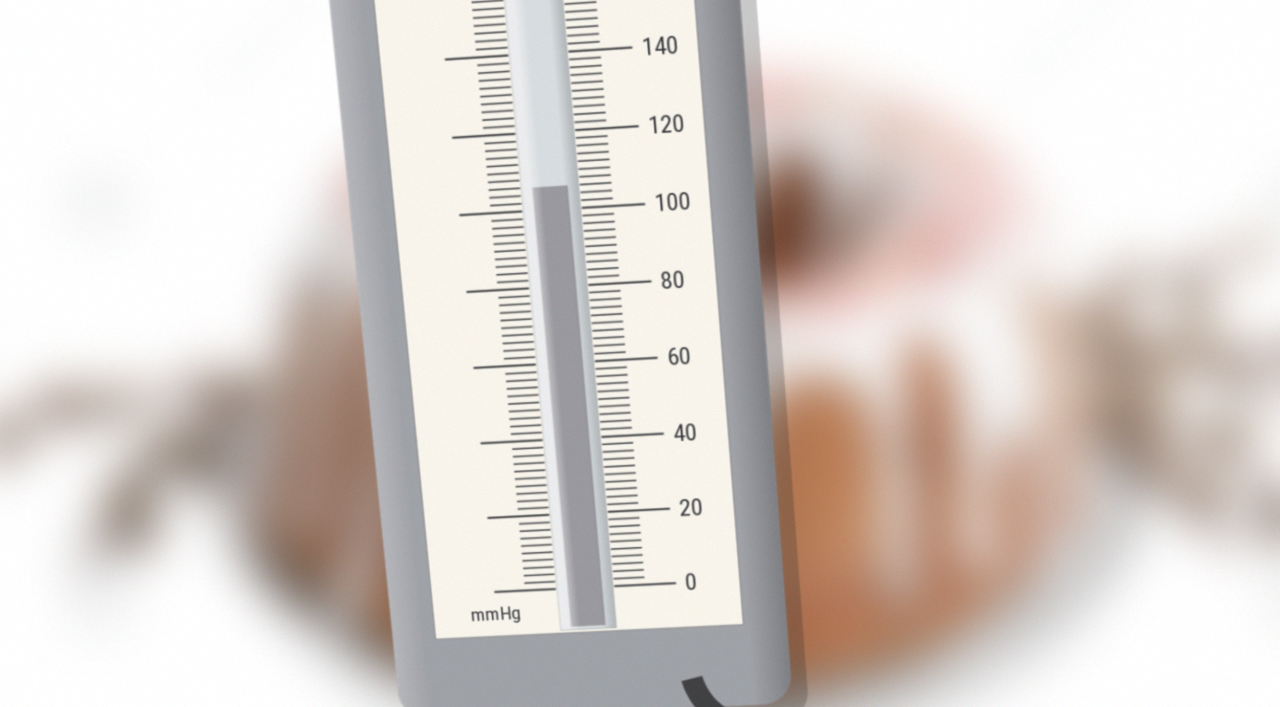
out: **106** mmHg
